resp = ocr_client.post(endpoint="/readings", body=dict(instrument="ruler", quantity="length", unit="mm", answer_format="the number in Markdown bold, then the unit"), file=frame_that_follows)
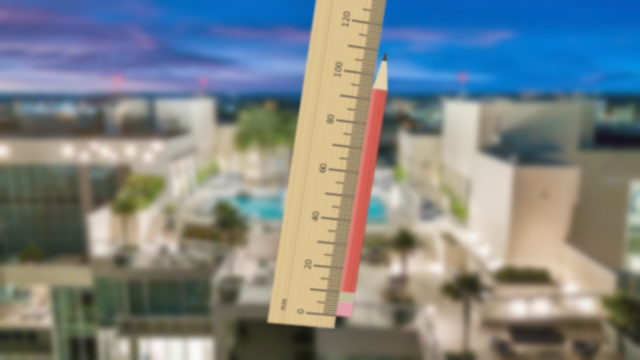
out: **110** mm
